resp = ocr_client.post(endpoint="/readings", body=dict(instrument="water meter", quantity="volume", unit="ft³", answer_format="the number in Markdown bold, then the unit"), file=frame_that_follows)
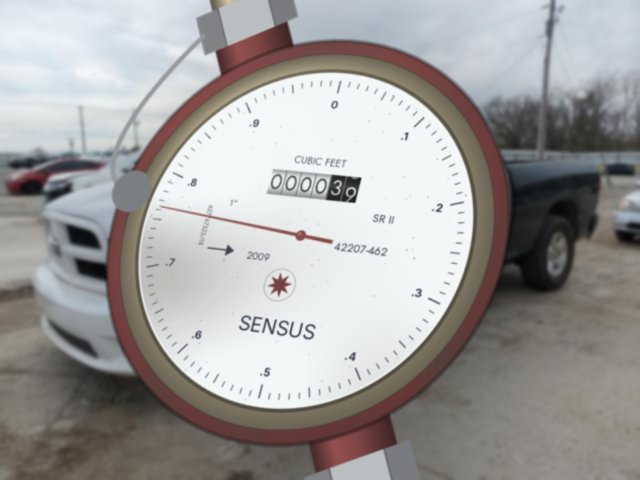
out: **38.76** ft³
